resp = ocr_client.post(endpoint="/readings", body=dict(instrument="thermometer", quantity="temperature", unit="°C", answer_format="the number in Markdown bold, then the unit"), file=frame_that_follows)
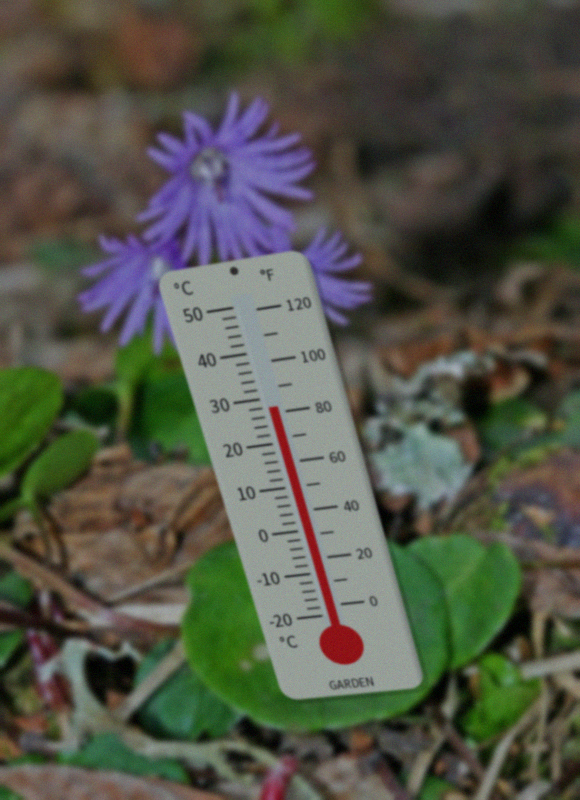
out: **28** °C
